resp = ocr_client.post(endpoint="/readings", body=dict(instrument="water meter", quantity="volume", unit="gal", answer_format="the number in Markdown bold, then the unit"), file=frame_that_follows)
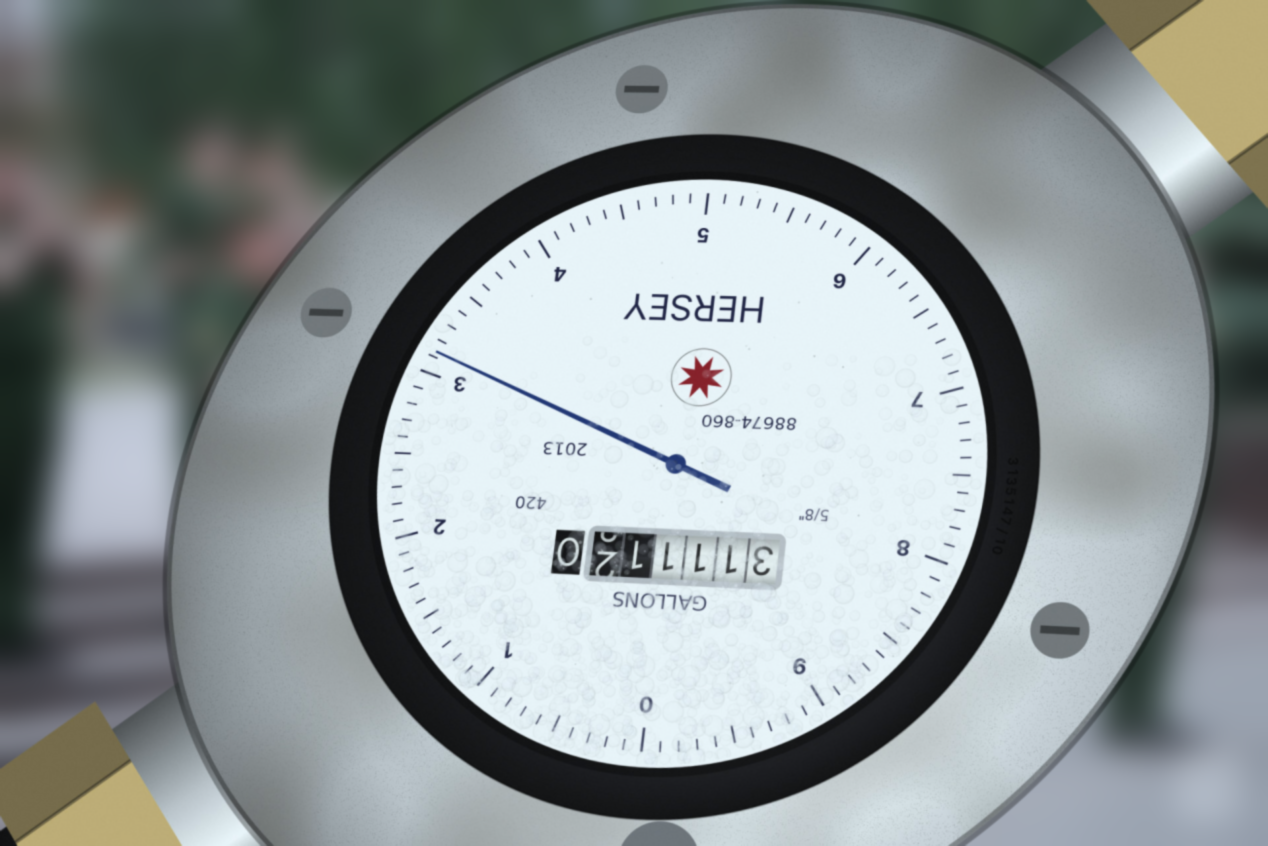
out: **3111123.1** gal
